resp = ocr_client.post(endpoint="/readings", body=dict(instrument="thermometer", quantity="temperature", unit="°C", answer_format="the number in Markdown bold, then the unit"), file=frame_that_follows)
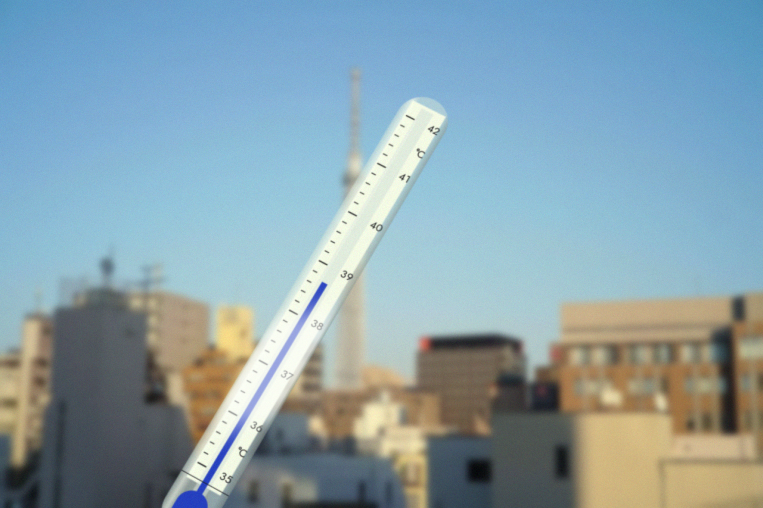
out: **38.7** °C
